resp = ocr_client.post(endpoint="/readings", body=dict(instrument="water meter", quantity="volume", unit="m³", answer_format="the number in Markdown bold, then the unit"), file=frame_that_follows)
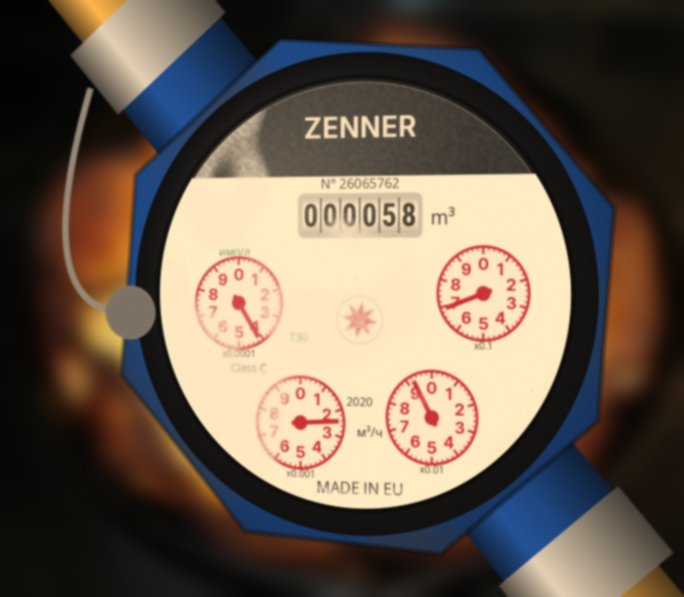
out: **58.6924** m³
